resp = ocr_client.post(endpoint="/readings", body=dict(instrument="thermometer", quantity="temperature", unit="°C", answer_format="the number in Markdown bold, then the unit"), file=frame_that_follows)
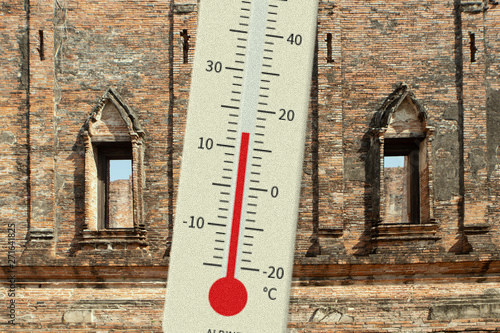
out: **14** °C
